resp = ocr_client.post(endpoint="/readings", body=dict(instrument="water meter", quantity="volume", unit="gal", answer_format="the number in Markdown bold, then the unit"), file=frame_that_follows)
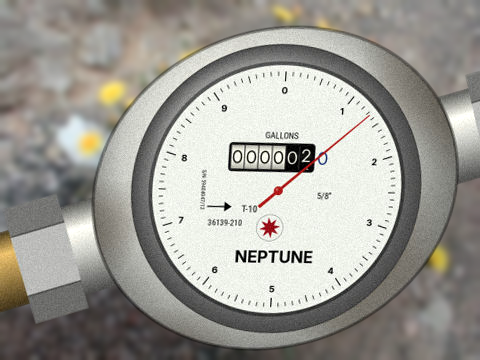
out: **21.3** gal
